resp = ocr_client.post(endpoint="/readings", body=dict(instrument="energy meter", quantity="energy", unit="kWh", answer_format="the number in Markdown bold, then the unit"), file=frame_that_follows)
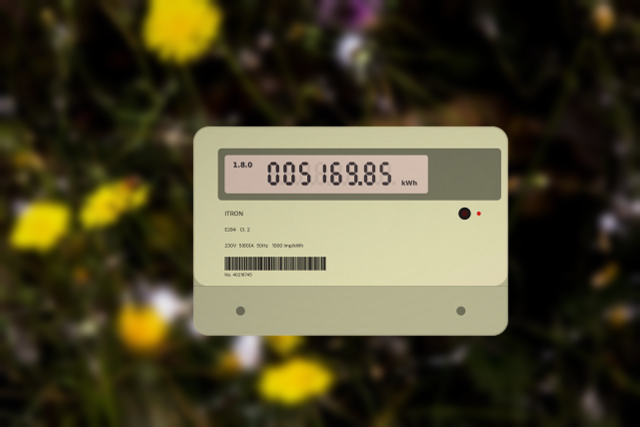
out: **5169.85** kWh
